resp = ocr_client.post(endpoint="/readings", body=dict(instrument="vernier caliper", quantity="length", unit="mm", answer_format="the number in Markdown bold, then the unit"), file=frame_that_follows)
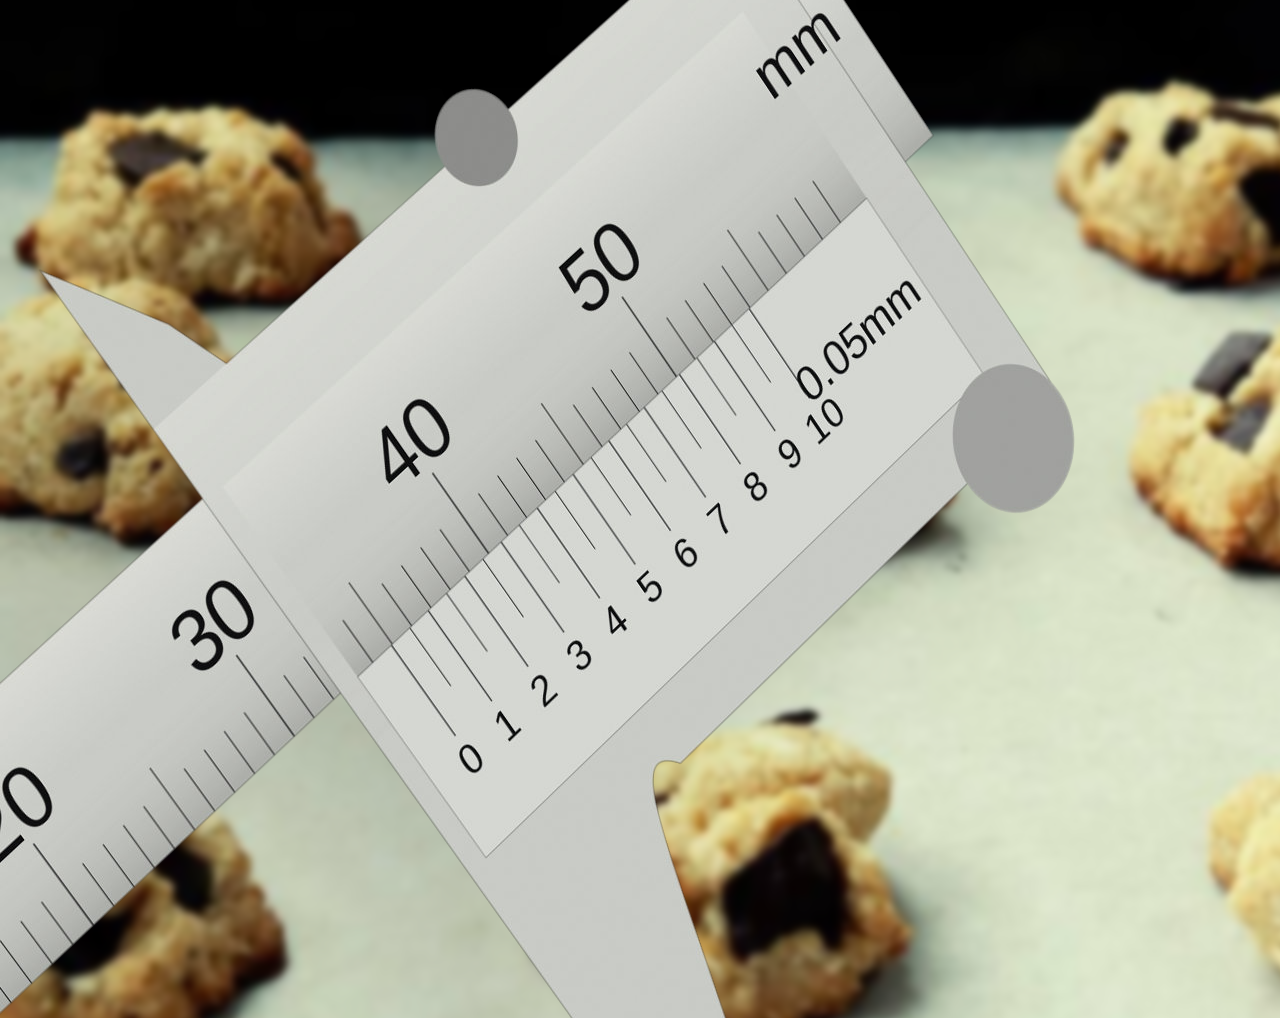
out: **34.95** mm
